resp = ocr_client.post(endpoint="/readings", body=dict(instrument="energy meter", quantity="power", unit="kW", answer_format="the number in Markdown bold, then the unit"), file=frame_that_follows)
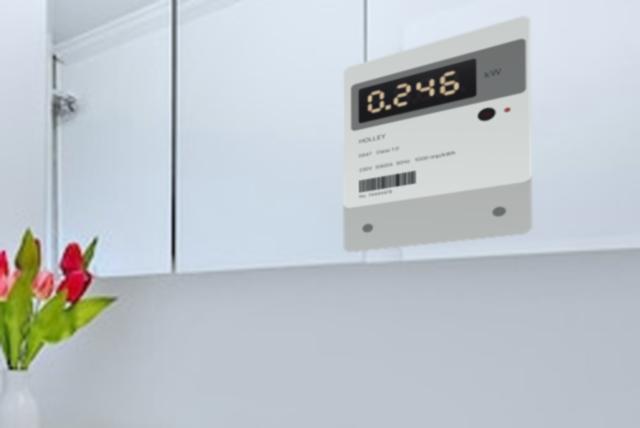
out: **0.246** kW
